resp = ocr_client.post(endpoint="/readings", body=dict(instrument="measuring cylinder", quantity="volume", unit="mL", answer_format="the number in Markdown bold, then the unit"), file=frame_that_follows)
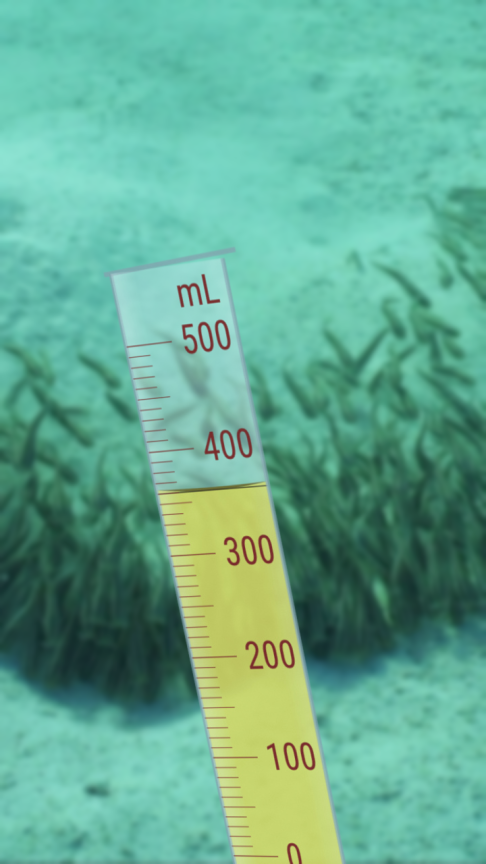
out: **360** mL
